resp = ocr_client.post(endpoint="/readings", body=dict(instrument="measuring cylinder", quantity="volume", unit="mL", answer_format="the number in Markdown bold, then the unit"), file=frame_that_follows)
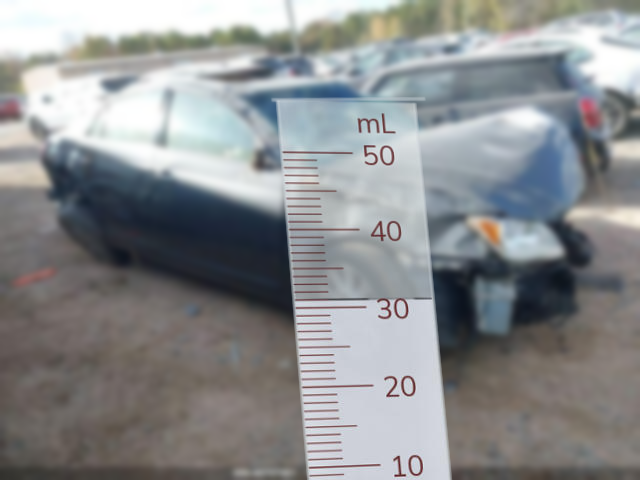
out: **31** mL
